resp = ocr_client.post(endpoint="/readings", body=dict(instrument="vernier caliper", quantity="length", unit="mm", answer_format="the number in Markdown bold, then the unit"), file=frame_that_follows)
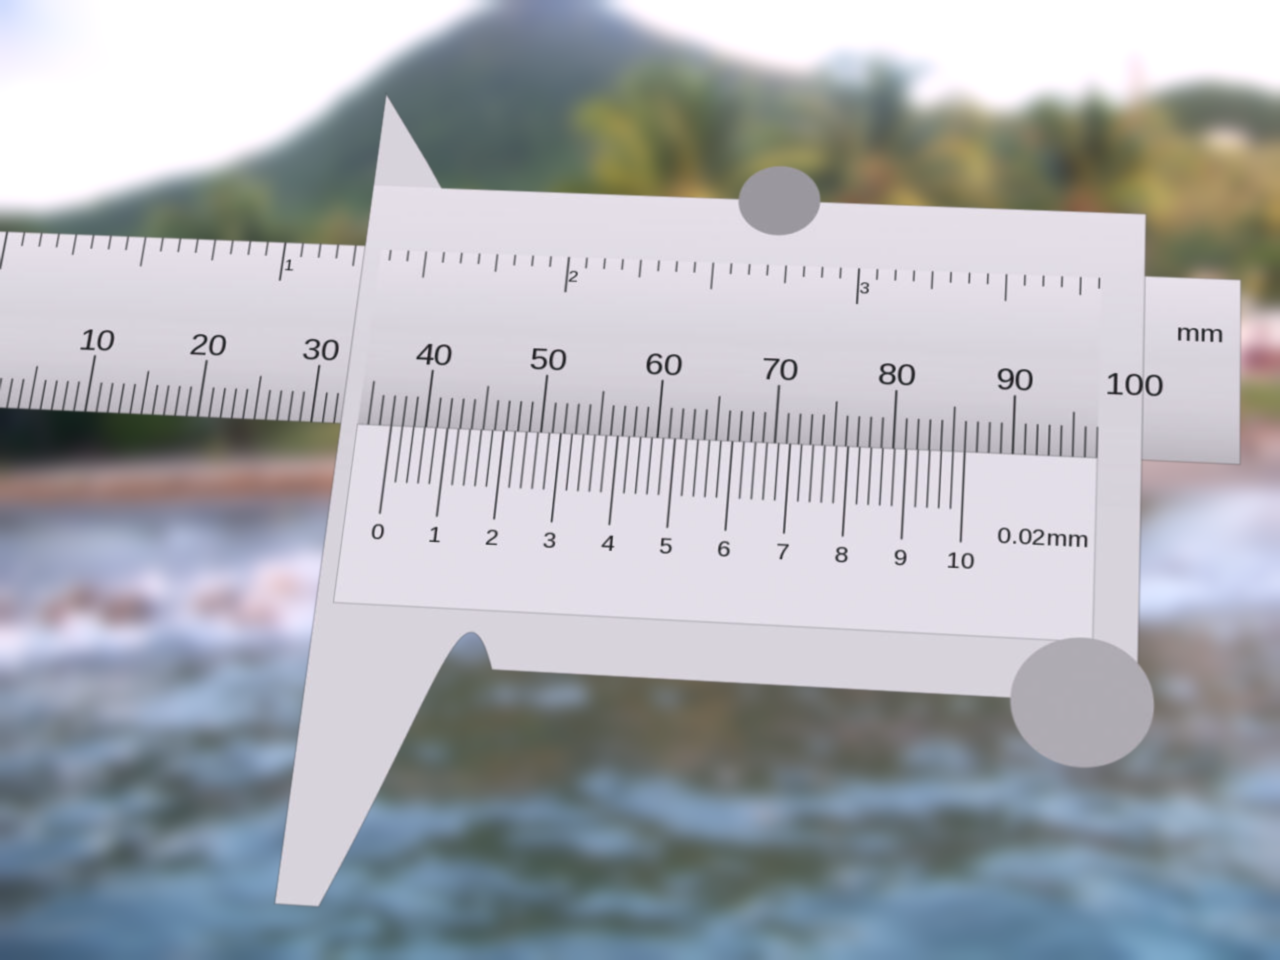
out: **37.0** mm
